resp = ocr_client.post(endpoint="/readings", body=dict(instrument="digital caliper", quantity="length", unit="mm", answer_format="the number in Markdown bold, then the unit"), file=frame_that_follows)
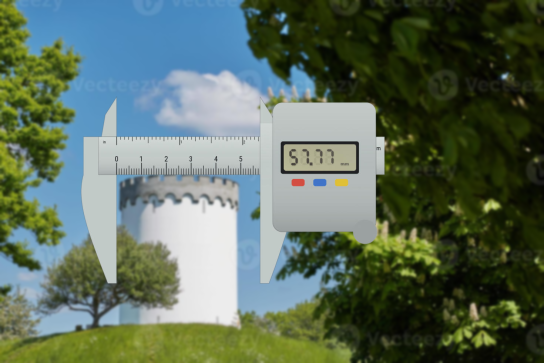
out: **57.77** mm
